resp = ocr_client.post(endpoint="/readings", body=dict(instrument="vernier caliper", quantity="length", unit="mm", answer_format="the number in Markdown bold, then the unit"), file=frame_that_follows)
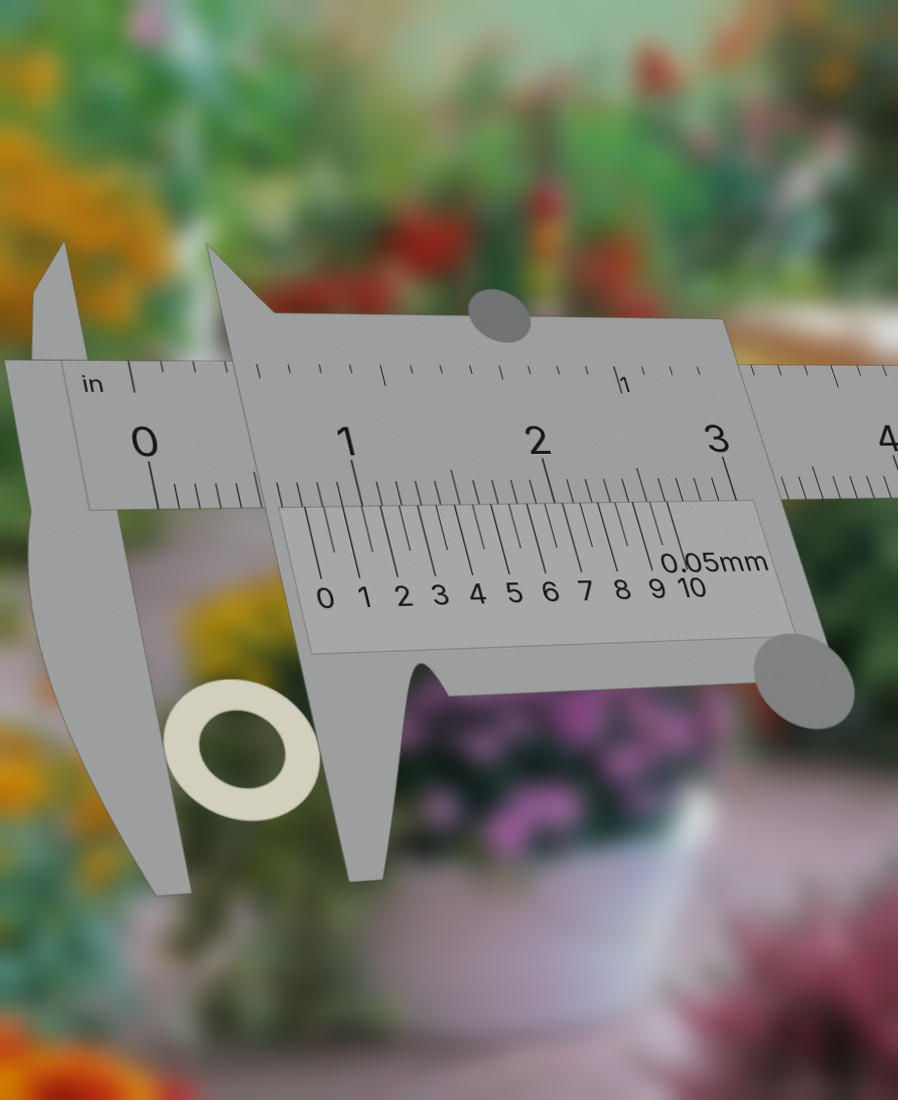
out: **7.1** mm
